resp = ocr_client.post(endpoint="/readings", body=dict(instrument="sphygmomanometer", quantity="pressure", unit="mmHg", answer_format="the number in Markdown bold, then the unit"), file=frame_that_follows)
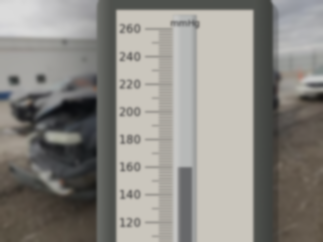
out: **160** mmHg
